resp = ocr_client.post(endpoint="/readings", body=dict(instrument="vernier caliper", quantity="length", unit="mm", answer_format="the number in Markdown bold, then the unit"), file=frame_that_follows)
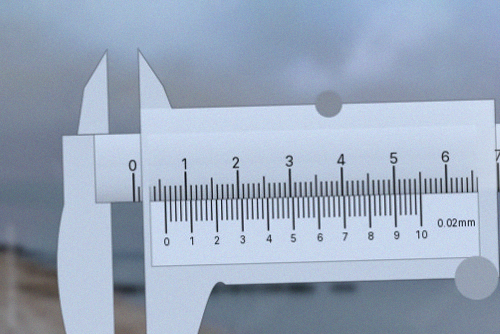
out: **6.0** mm
